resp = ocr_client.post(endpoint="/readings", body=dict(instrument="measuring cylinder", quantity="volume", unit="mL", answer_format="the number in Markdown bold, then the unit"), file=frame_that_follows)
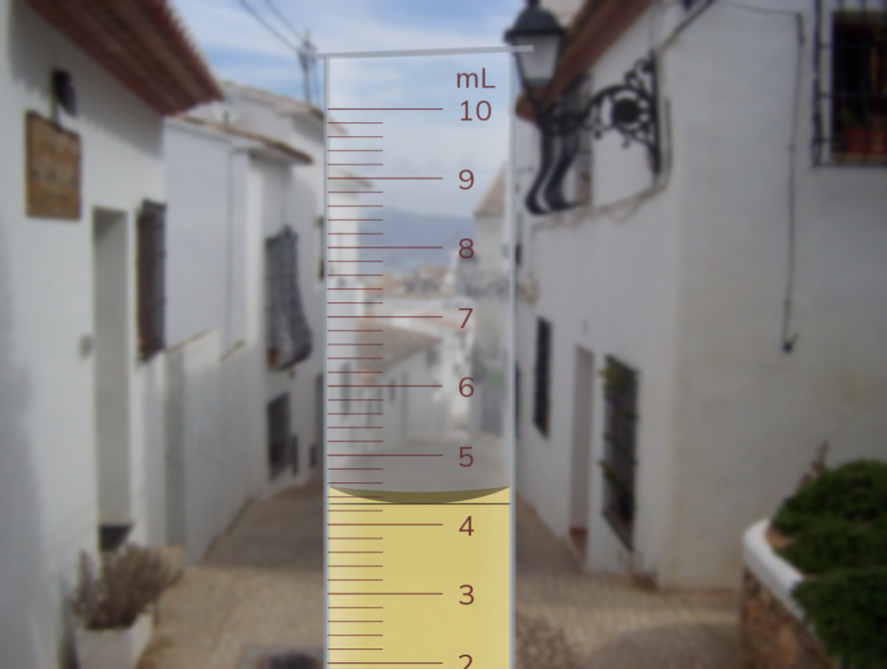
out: **4.3** mL
